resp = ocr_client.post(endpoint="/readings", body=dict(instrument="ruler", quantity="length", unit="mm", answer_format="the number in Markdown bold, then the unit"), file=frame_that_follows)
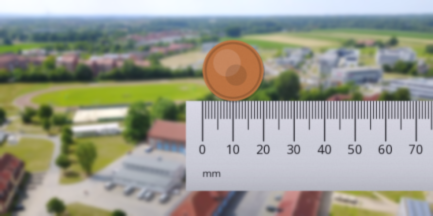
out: **20** mm
